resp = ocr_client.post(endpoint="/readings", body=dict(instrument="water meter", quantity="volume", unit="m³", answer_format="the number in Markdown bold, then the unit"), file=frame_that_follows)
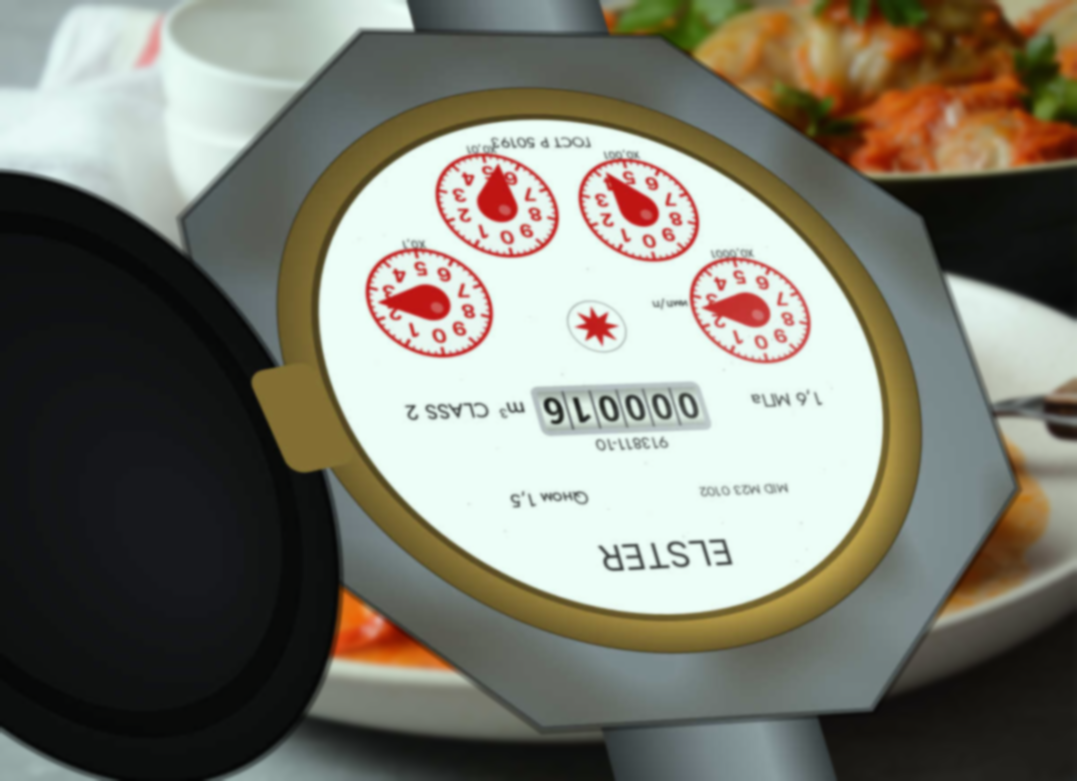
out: **16.2542** m³
